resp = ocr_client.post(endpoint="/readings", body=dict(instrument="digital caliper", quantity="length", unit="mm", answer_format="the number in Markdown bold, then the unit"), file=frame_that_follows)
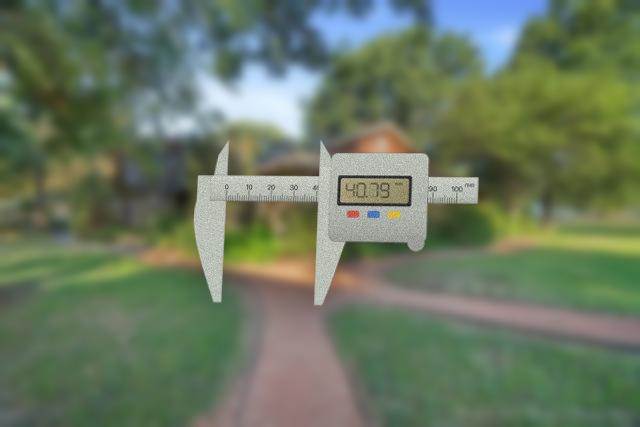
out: **40.79** mm
